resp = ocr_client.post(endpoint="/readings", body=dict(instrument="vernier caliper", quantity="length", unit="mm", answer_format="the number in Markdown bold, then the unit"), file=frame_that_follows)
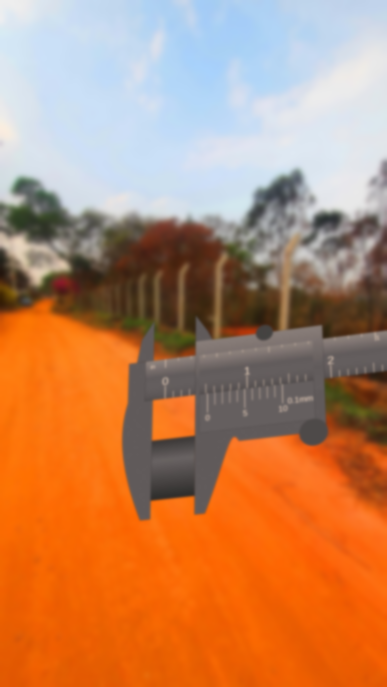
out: **5.2** mm
